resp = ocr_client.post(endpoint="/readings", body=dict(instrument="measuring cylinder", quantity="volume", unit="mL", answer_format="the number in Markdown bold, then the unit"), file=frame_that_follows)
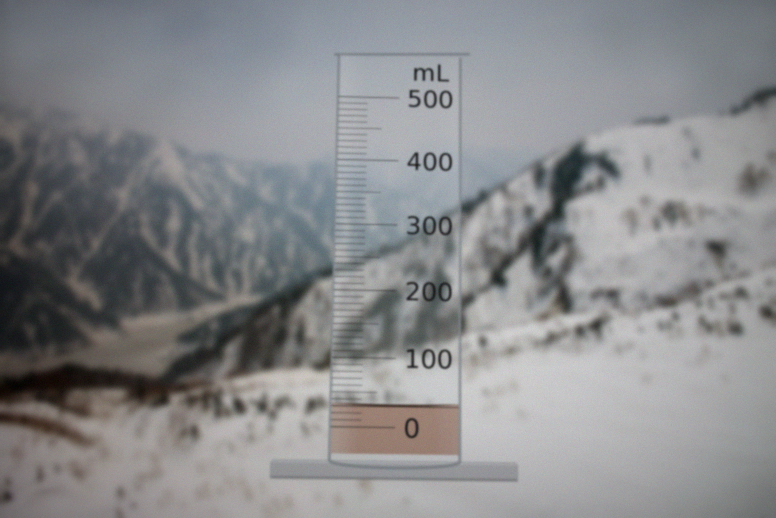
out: **30** mL
